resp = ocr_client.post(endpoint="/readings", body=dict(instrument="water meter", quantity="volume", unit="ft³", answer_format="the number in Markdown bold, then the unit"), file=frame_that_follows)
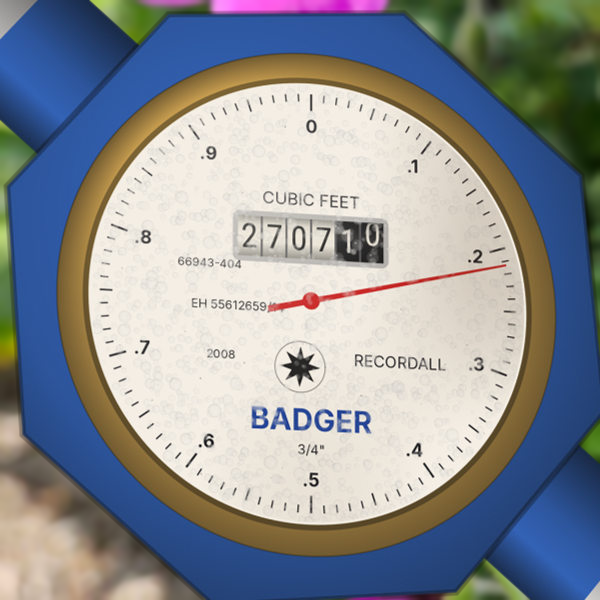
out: **270710.21** ft³
